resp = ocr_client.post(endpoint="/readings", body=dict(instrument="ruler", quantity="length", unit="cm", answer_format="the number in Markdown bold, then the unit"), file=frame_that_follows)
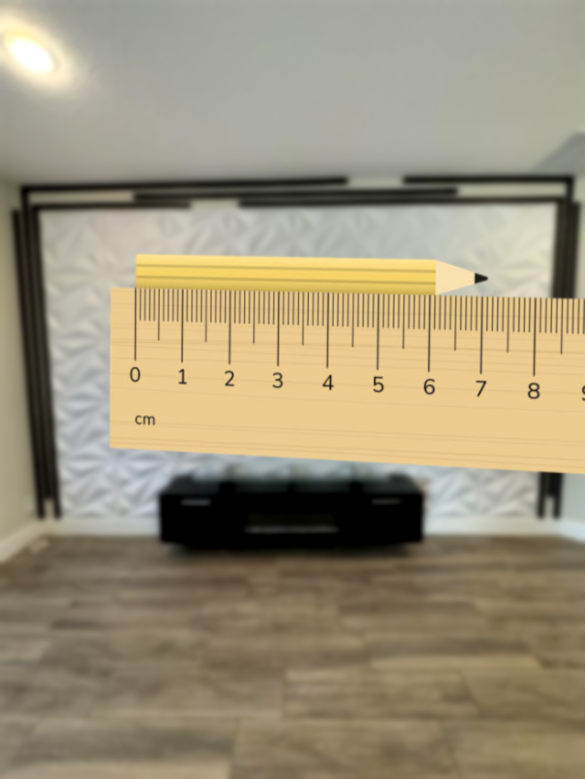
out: **7.1** cm
